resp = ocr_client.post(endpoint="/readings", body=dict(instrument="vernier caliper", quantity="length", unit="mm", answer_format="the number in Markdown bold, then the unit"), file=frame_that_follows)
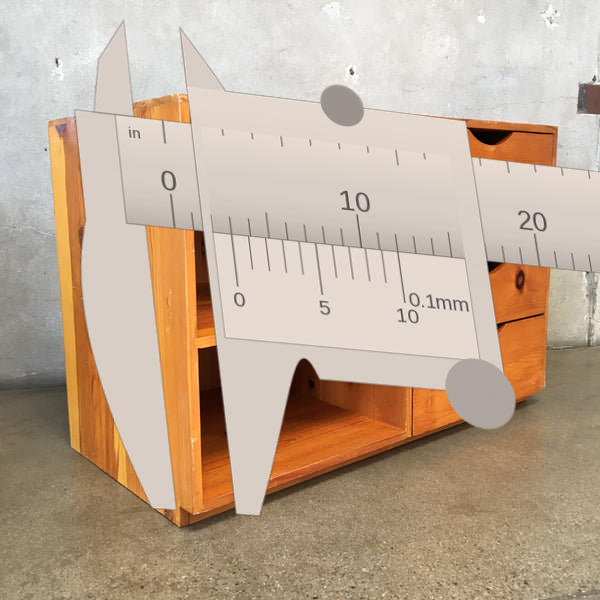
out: **3.0** mm
